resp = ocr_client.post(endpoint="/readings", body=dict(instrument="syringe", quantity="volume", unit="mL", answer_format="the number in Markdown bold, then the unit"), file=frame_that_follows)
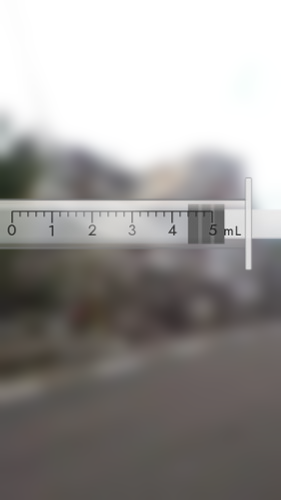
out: **4.4** mL
